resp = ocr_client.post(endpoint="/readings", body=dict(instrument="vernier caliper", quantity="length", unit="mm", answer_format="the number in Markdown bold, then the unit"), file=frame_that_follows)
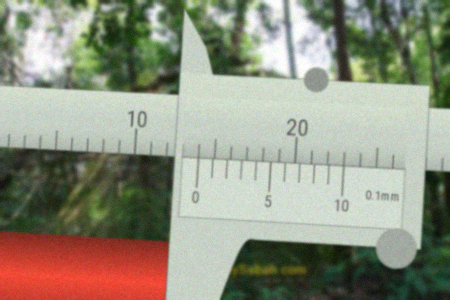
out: **14.0** mm
